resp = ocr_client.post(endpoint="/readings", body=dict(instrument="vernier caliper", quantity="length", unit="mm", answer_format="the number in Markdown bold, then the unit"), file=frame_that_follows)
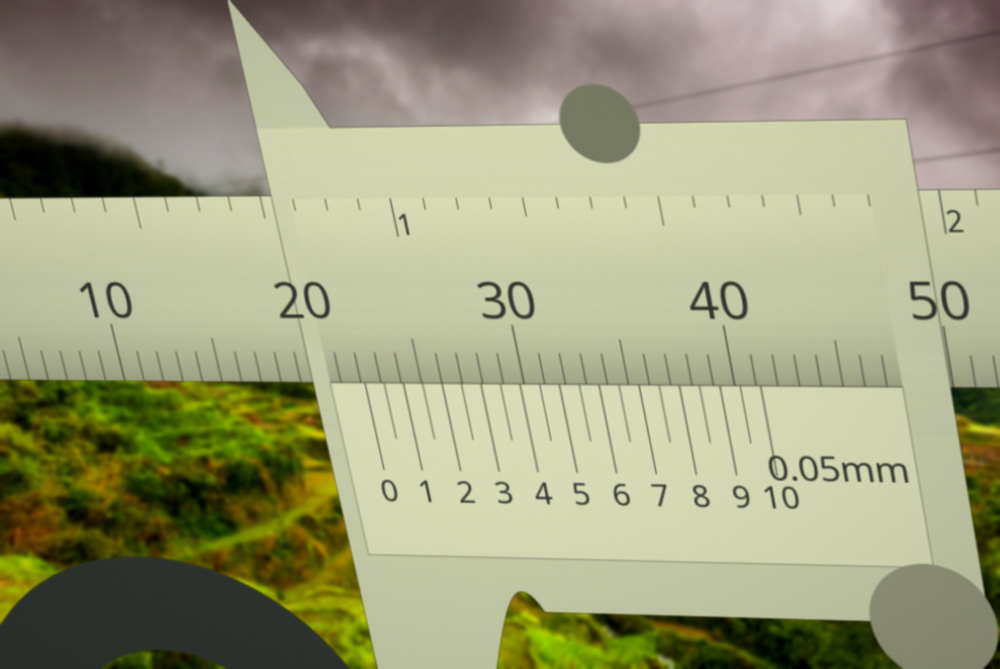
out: **22.2** mm
